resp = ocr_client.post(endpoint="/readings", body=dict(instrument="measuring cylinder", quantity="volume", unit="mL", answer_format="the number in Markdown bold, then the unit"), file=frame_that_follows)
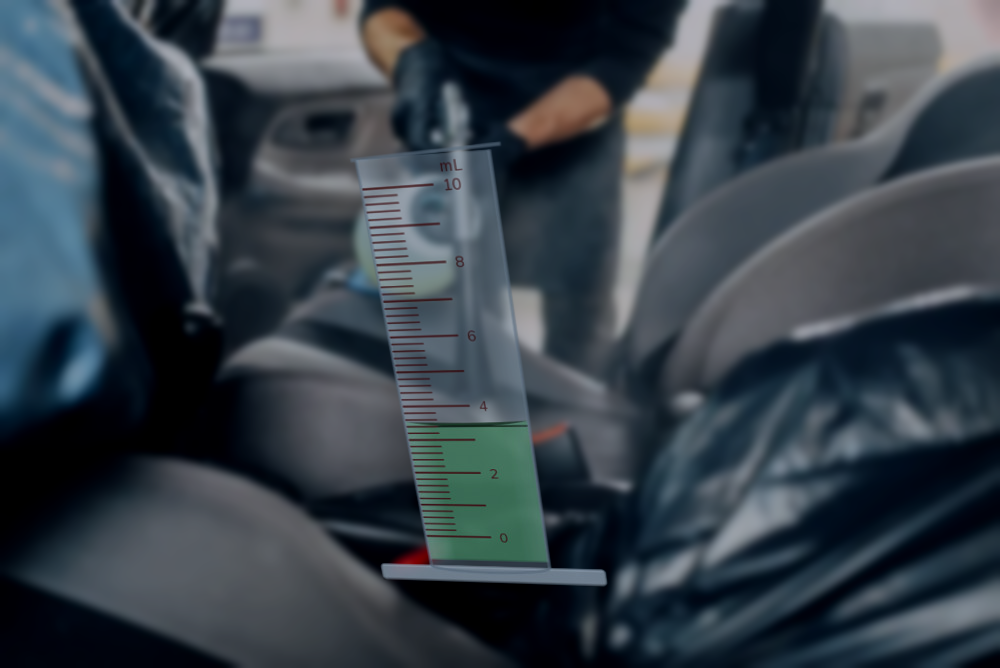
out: **3.4** mL
